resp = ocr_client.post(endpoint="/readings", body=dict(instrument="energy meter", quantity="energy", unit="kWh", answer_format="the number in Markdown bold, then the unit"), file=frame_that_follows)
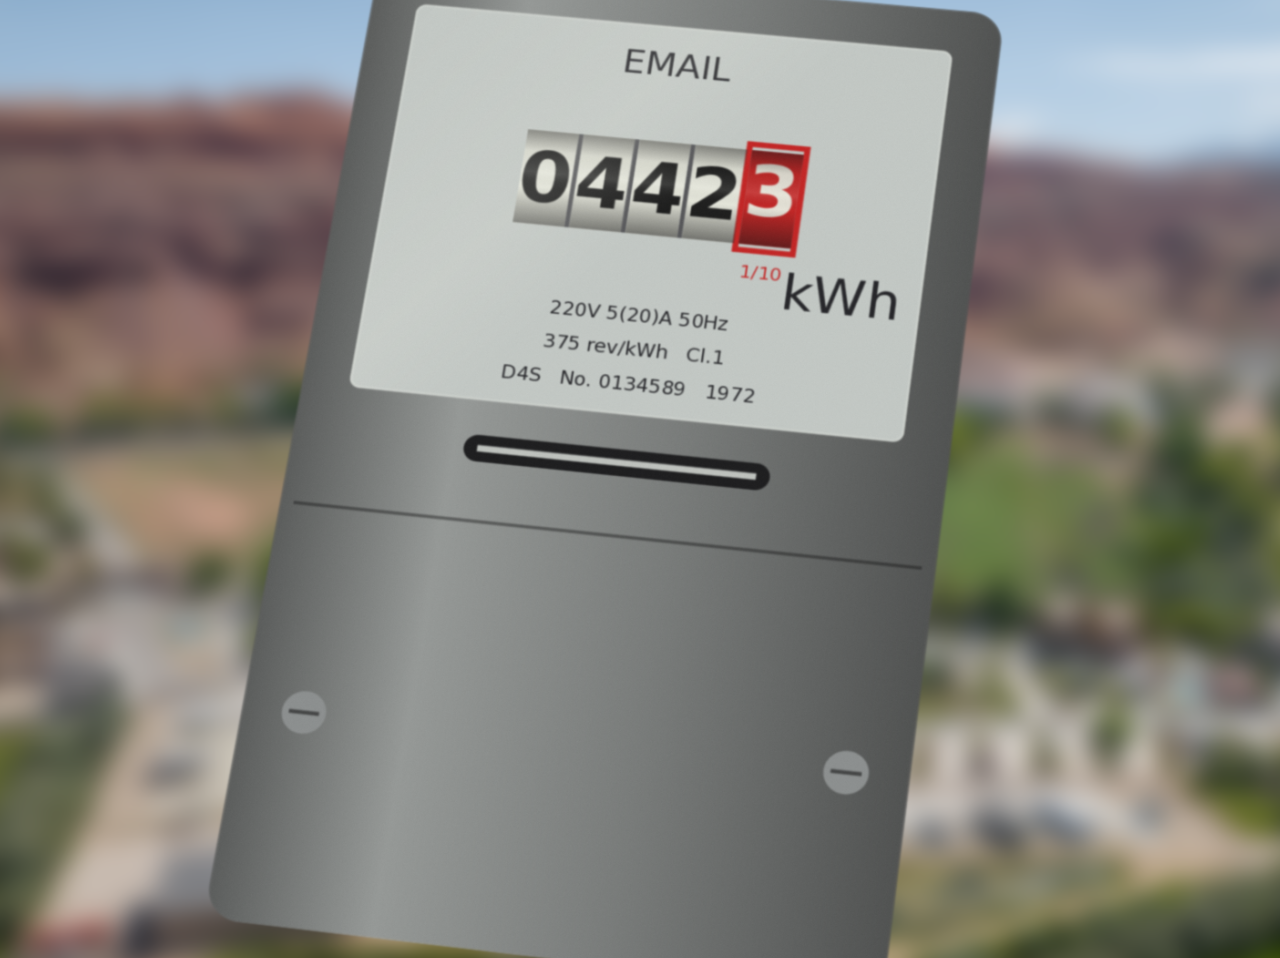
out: **442.3** kWh
